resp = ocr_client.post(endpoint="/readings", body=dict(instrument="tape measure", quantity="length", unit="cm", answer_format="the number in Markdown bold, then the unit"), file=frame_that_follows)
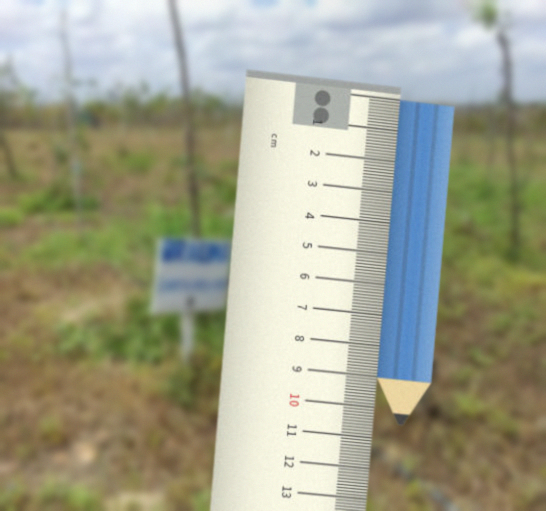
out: **10.5** cm
